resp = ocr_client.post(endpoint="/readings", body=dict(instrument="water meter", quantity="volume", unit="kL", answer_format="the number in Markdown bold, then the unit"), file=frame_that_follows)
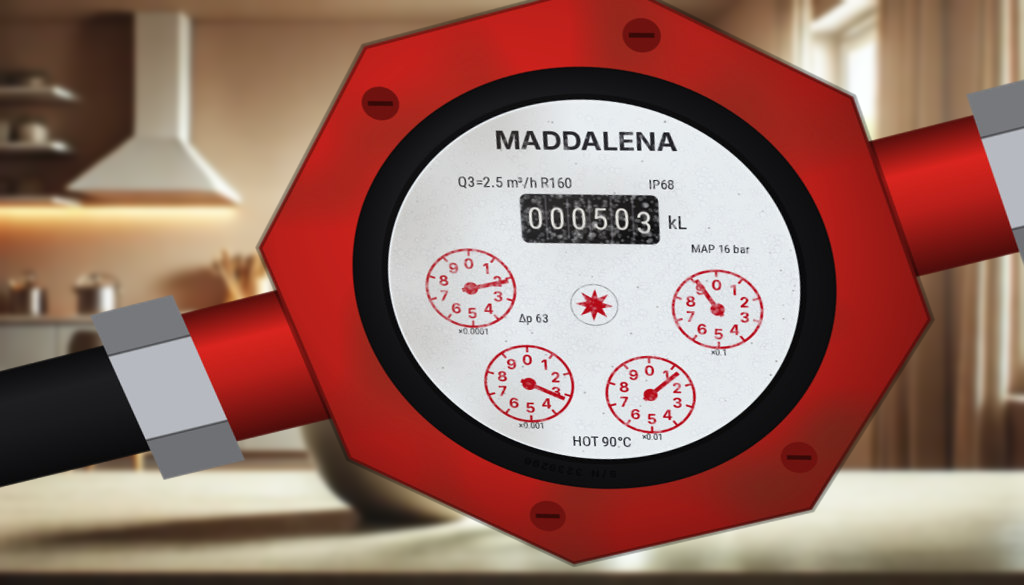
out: **502.9132** kL
